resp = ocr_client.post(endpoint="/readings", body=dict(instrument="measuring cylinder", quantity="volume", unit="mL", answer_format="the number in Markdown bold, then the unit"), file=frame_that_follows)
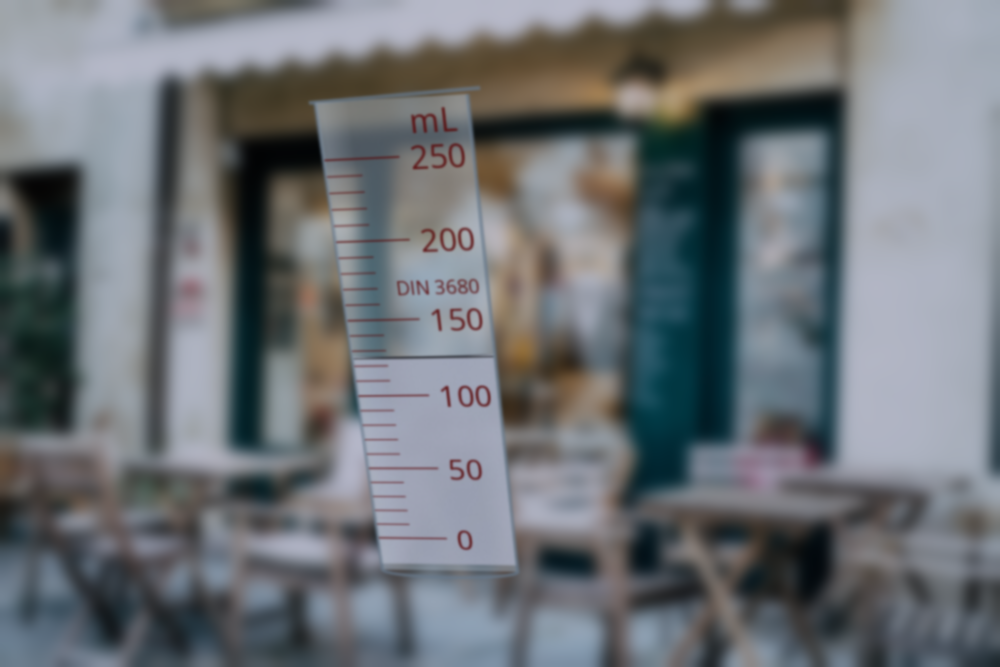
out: **125** mL
